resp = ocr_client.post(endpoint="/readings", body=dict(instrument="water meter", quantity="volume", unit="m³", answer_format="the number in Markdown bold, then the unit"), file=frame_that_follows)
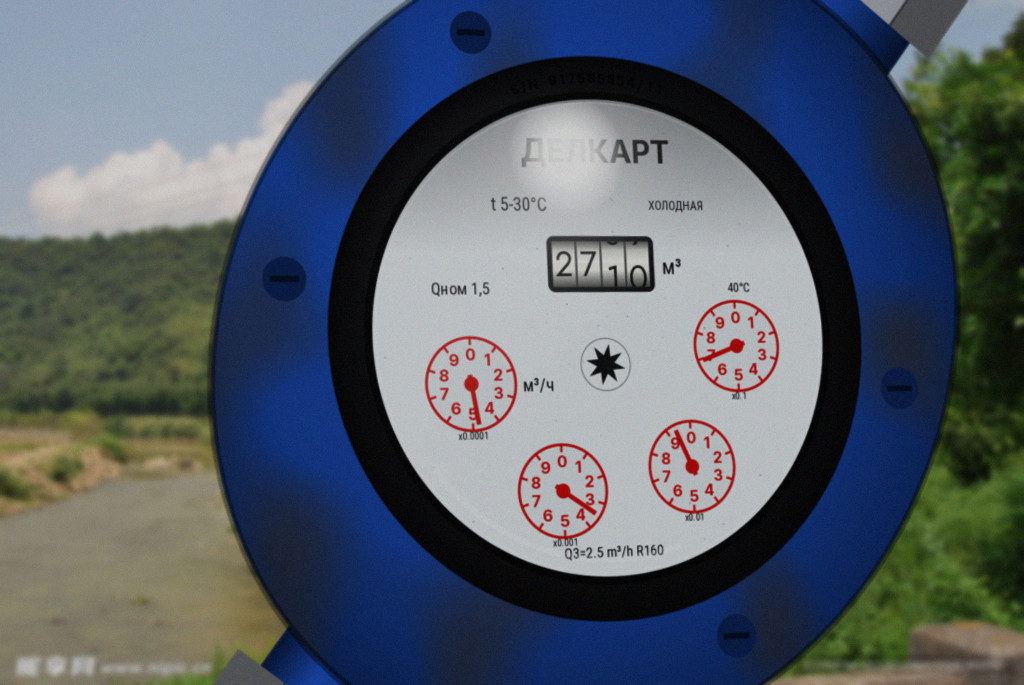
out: **2709.6934** m³
